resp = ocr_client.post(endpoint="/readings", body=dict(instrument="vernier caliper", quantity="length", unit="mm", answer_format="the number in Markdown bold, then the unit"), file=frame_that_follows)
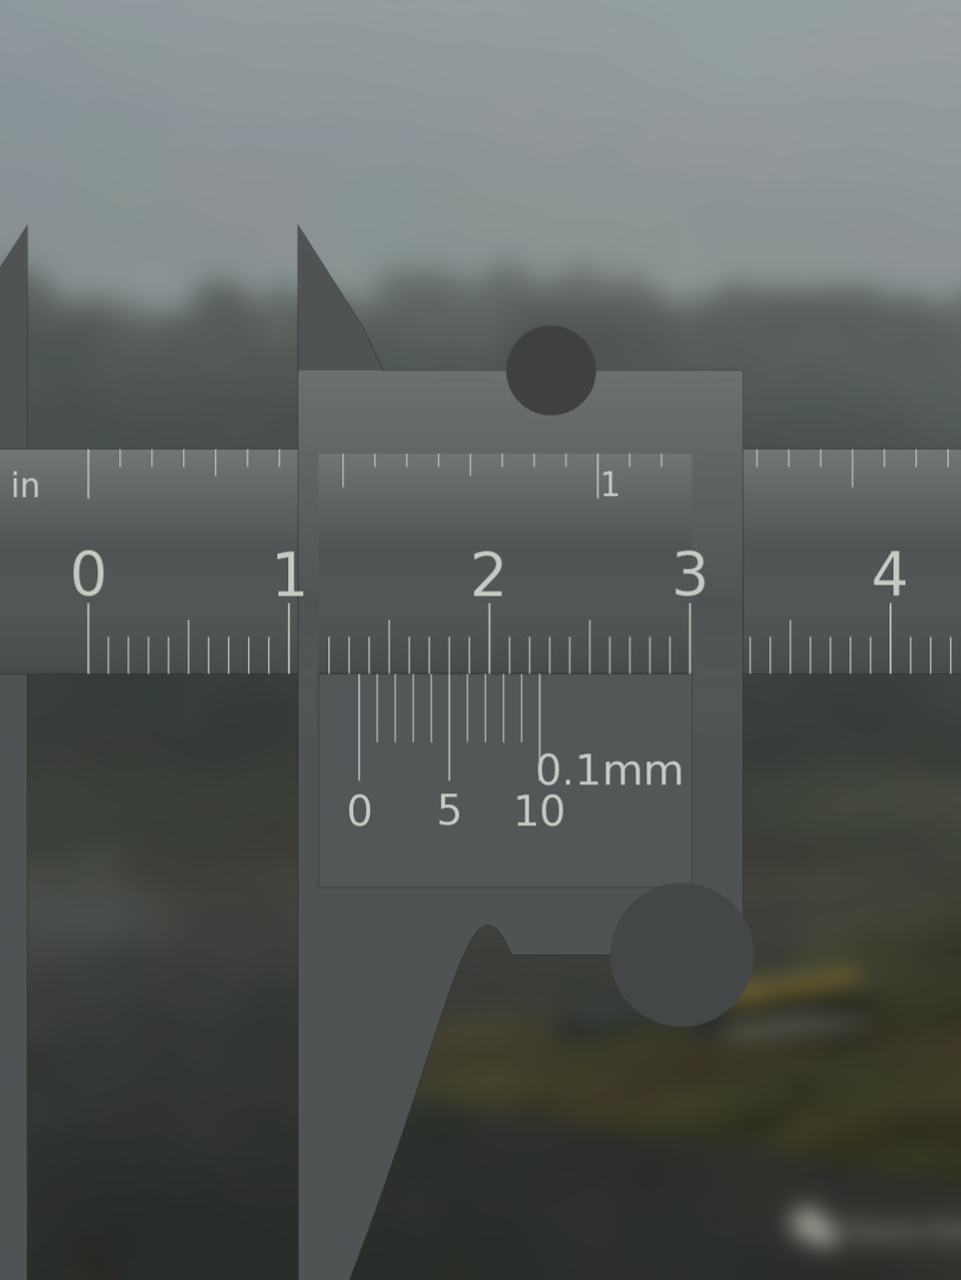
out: **13.5** mm
